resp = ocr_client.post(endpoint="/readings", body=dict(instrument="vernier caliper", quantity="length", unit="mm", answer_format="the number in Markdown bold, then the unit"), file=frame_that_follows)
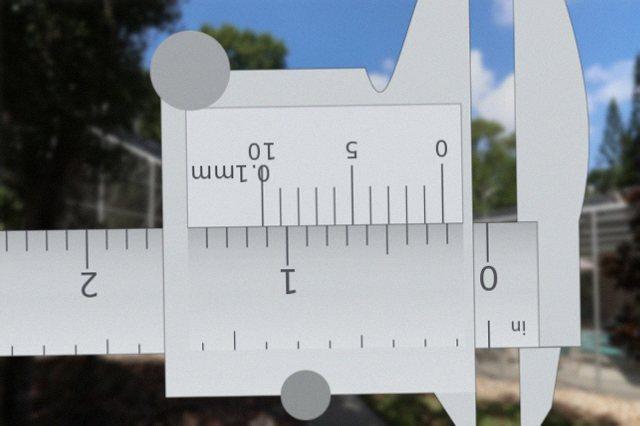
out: **2.2** mm
